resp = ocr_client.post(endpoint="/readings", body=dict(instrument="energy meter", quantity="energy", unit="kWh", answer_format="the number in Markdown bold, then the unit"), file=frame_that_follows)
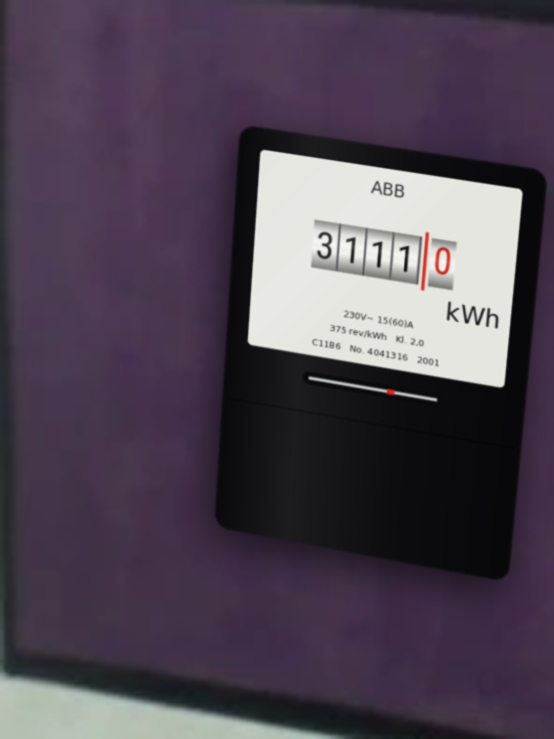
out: **3111.0** kWh
